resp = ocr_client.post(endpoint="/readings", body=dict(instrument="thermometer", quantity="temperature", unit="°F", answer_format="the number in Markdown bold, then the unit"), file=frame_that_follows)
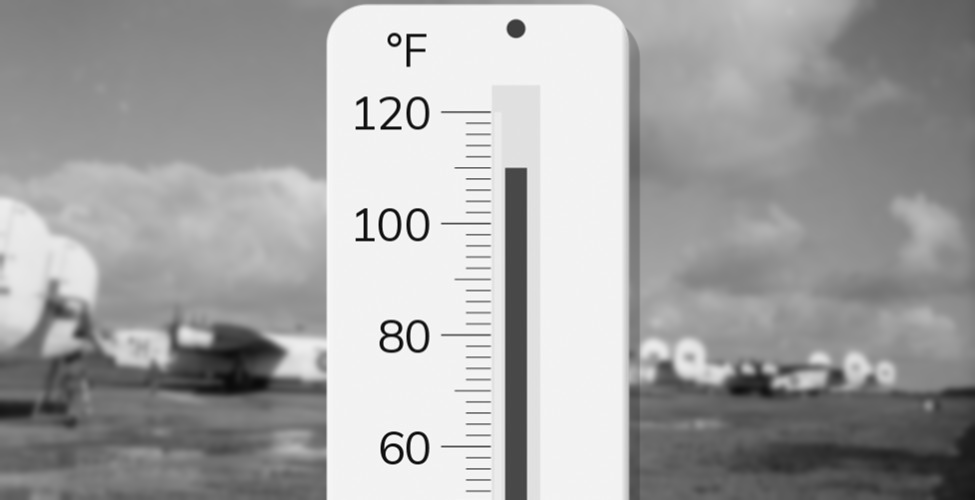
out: **110** °F
